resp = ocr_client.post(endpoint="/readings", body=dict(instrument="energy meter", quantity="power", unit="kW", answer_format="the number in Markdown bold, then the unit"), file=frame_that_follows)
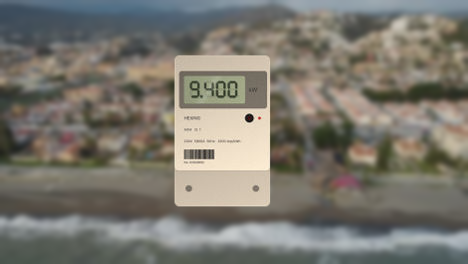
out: **9.400** kW
